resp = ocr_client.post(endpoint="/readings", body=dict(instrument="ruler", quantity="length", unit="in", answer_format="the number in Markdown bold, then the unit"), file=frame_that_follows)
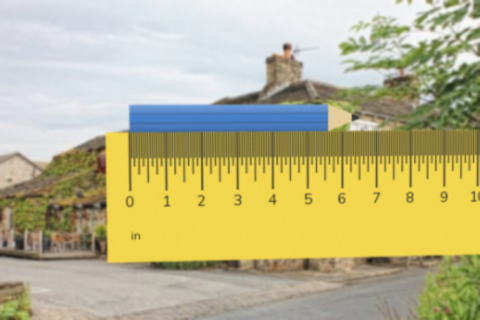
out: **6.5** in
